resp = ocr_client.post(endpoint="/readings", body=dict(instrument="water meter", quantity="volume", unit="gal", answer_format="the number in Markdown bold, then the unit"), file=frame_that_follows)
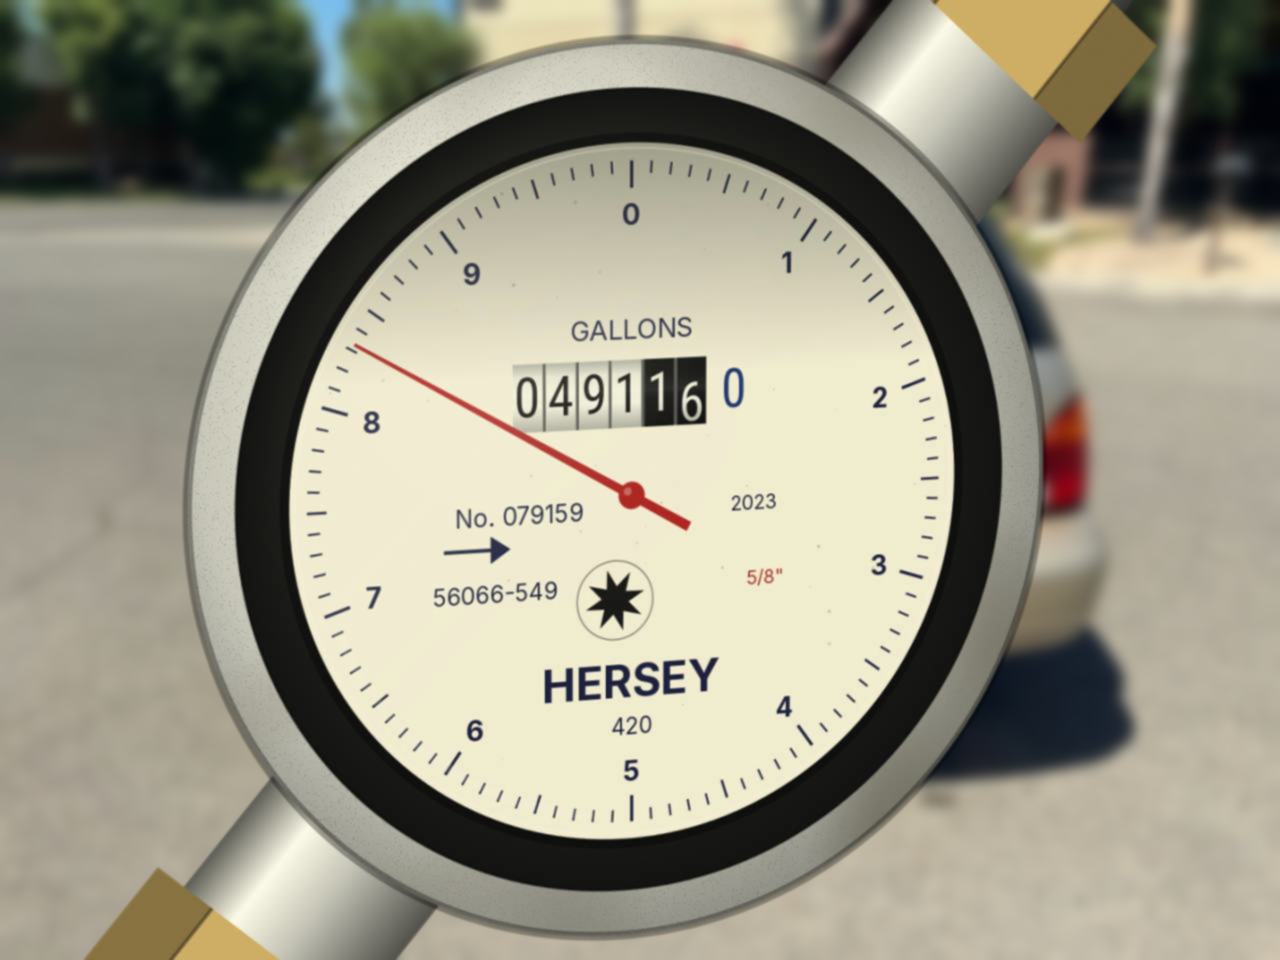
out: **491158.3** gal
